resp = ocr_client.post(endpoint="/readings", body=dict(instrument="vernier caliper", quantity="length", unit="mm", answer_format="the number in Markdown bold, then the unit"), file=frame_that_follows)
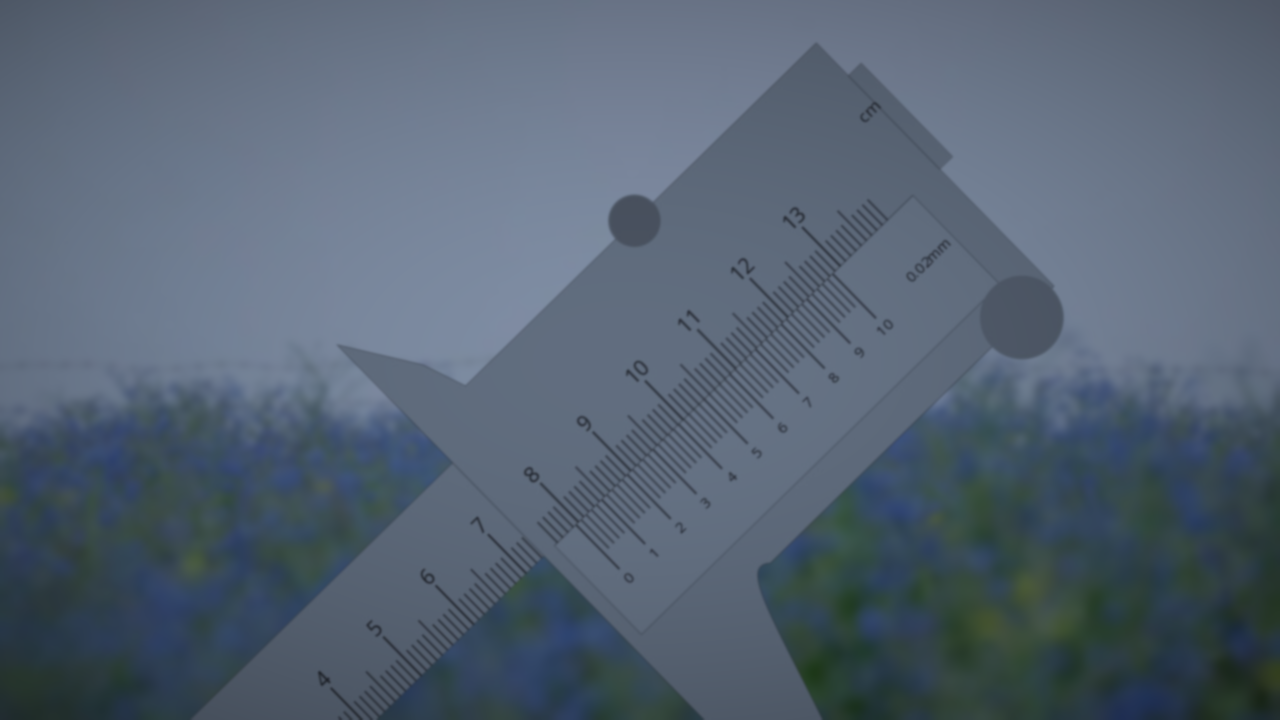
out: **79.5** mm
